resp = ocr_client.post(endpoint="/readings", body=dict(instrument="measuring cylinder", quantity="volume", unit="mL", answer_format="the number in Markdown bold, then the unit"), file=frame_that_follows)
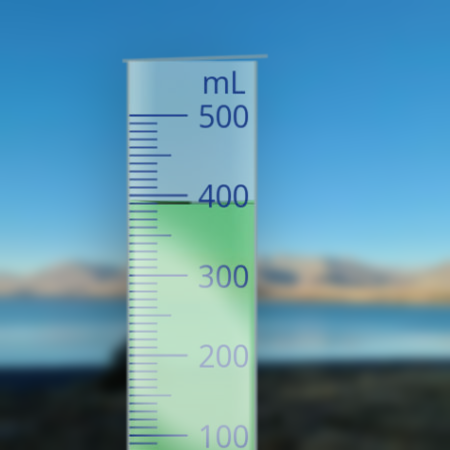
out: **390** mL
